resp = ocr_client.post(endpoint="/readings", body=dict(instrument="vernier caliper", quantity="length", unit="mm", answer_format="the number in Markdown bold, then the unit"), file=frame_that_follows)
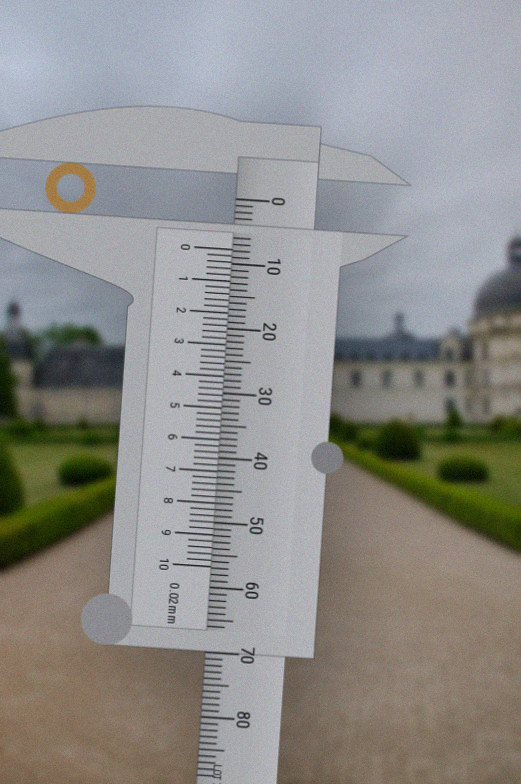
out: **7.8** mm
